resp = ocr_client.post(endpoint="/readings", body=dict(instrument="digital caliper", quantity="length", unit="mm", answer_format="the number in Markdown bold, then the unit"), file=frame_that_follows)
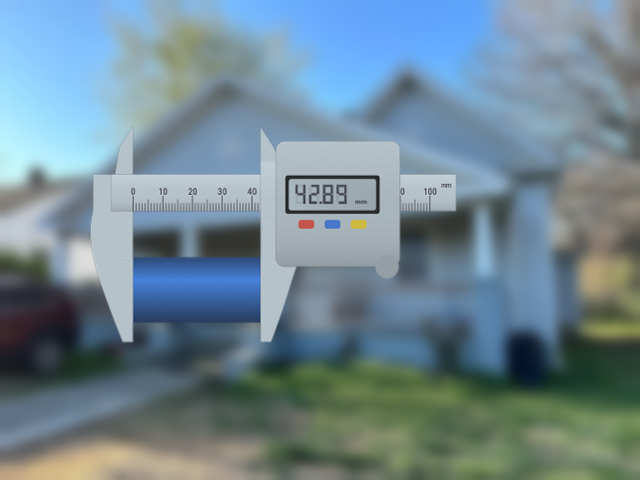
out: **42.89** mm
